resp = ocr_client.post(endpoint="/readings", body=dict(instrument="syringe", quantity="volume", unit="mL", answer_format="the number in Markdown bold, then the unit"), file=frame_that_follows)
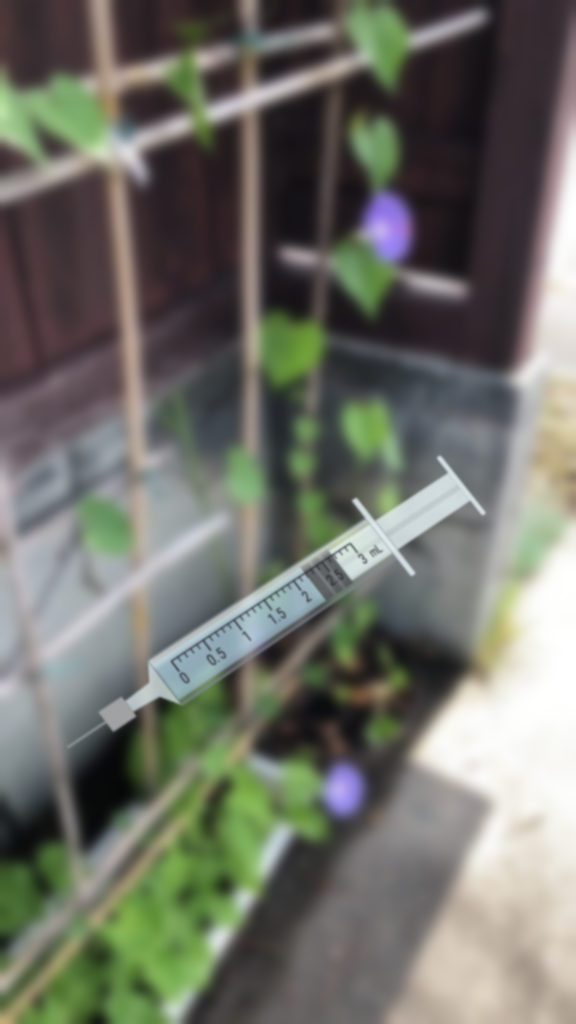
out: **2.2** mL
